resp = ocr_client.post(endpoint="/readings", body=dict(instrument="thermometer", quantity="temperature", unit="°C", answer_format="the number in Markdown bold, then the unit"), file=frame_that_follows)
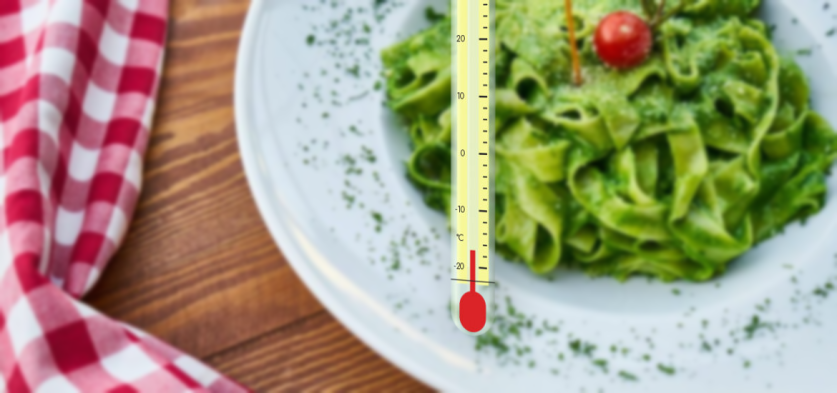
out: **-17** °C
